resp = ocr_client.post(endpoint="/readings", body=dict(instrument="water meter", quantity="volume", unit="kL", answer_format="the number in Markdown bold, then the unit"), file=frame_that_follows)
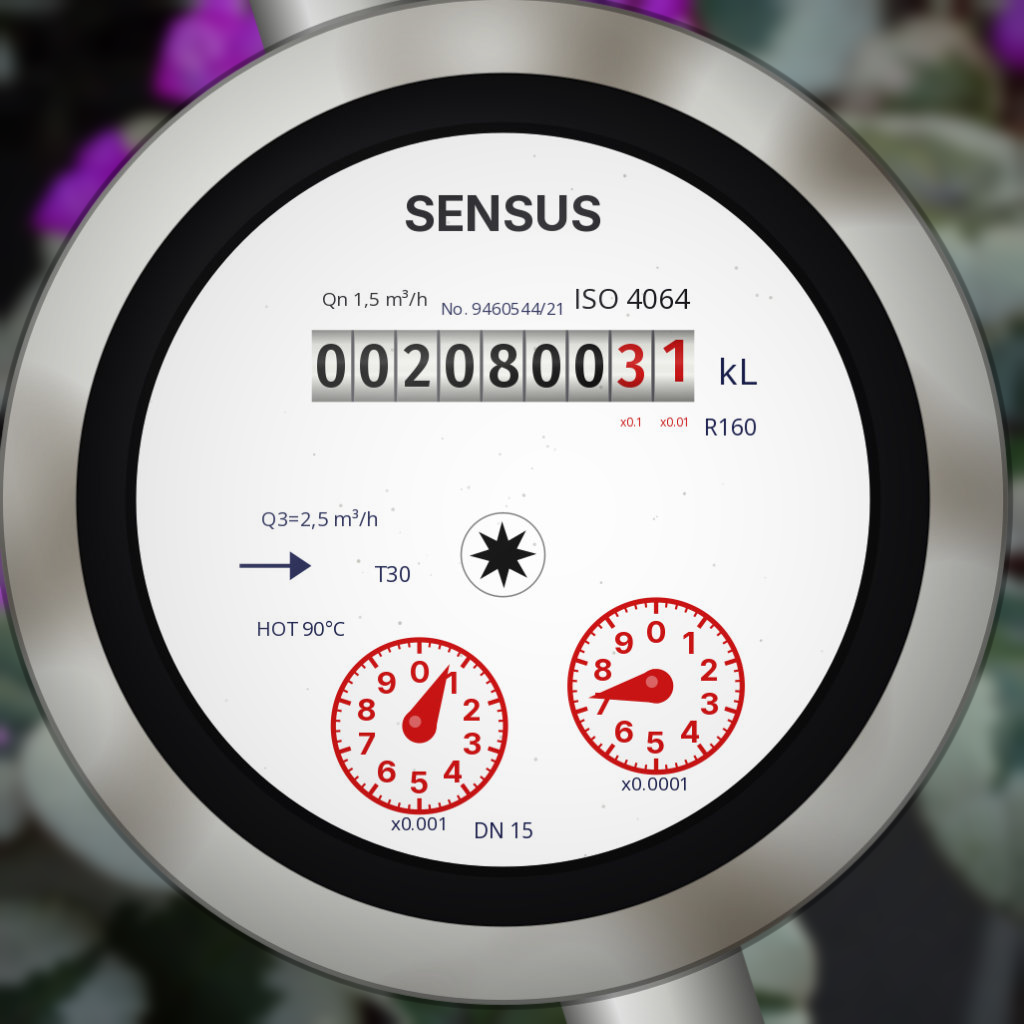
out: **20800.3107** kL
